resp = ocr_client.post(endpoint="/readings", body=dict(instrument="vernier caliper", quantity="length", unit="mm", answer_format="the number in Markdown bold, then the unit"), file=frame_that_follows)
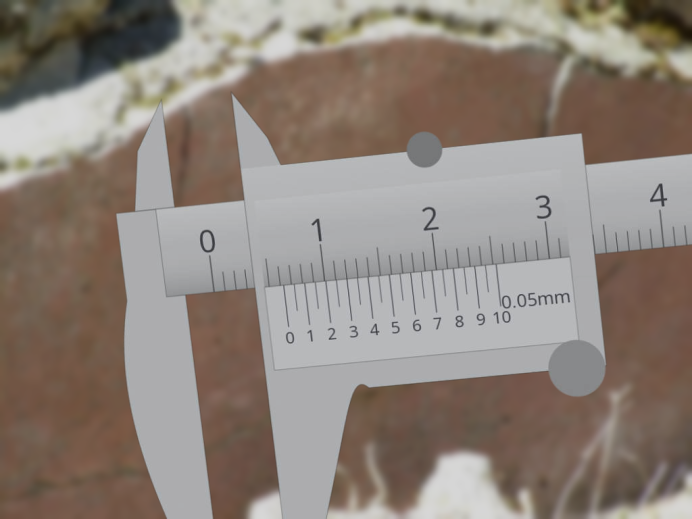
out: **6.3** mm
